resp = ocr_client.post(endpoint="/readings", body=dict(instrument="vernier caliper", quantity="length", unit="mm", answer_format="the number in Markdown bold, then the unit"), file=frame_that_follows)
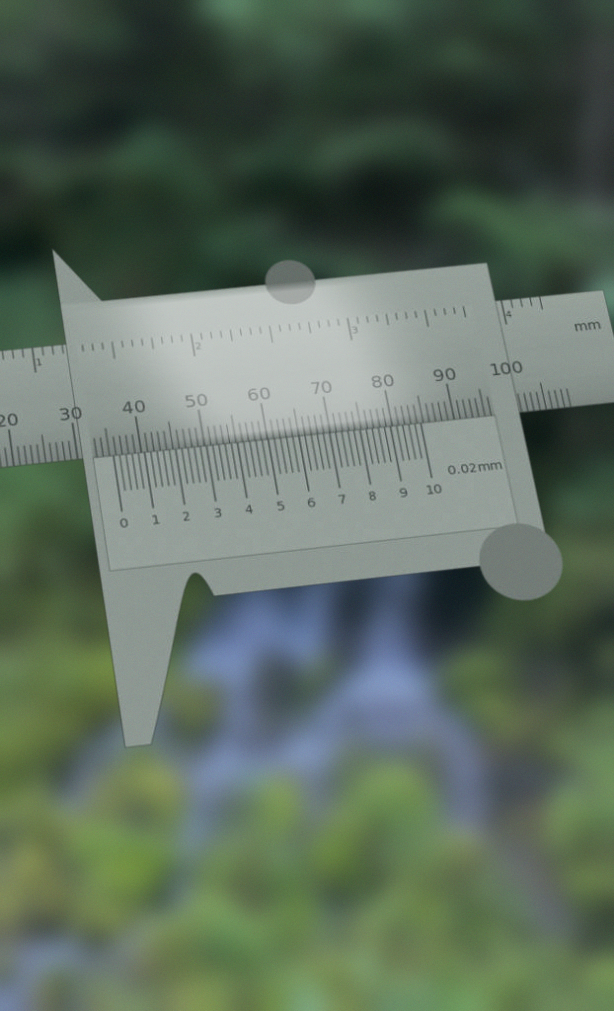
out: **35.6** mm
